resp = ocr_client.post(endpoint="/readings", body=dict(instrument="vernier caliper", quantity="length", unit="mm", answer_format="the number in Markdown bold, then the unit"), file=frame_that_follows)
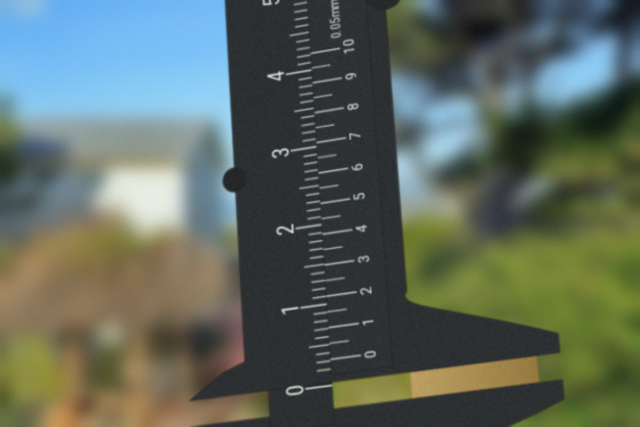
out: **3.2** mm
